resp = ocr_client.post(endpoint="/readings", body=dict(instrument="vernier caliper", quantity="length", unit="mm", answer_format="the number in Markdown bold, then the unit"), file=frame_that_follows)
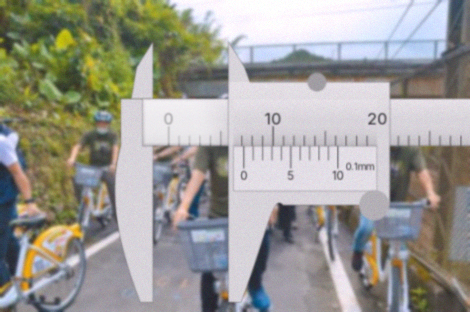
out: **7.2** mm
